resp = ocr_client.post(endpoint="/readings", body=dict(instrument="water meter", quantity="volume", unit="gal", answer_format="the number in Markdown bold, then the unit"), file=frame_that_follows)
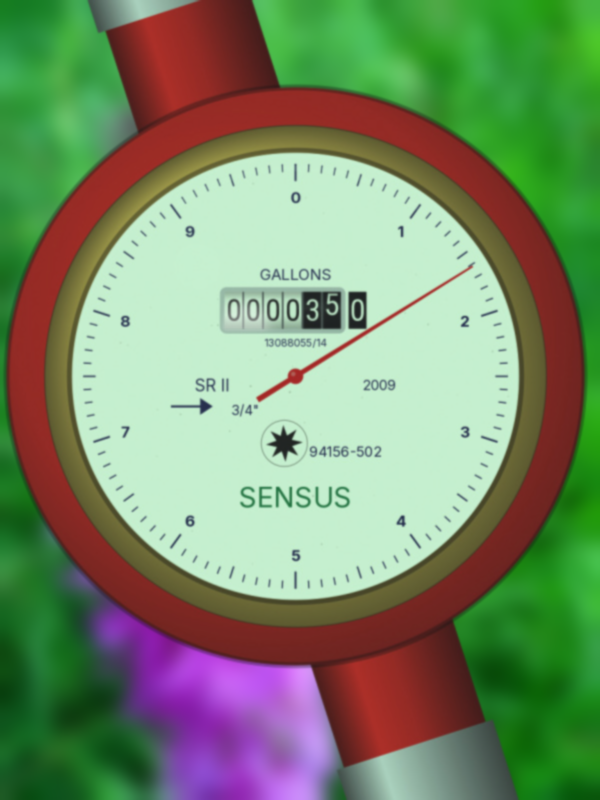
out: **351.6** gal
